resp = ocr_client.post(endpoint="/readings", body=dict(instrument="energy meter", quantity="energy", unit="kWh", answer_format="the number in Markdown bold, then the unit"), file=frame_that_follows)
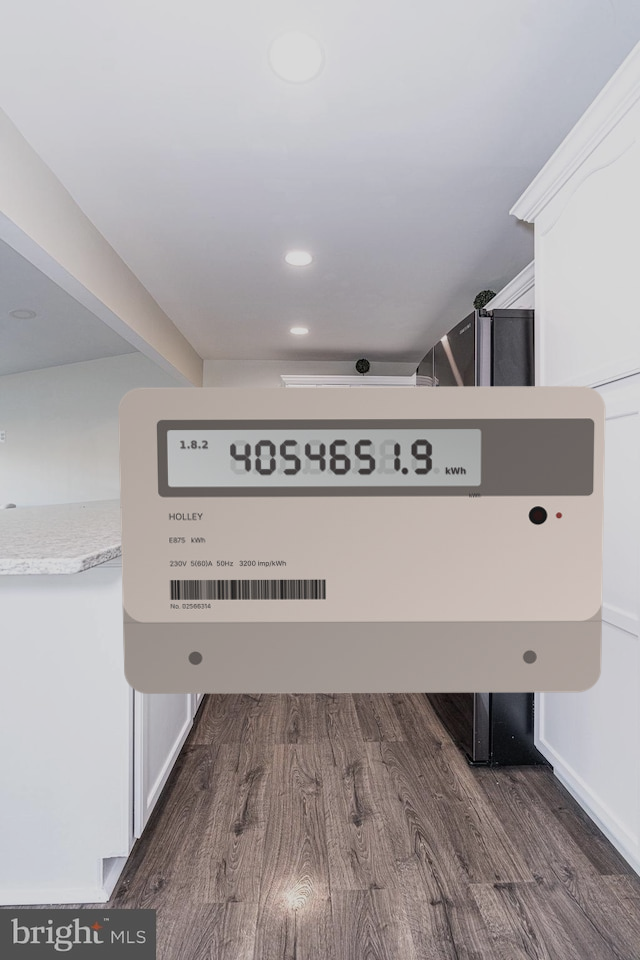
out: **4054651.9** kWh
